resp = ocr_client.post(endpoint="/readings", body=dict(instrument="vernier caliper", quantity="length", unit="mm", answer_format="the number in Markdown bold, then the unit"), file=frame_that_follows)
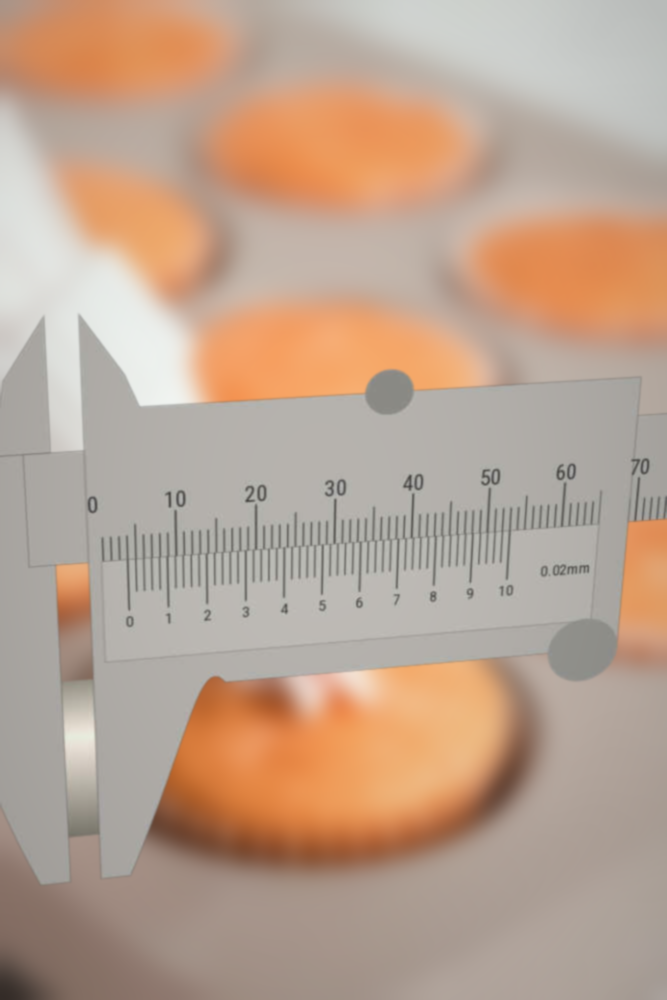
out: **4.0** mm
